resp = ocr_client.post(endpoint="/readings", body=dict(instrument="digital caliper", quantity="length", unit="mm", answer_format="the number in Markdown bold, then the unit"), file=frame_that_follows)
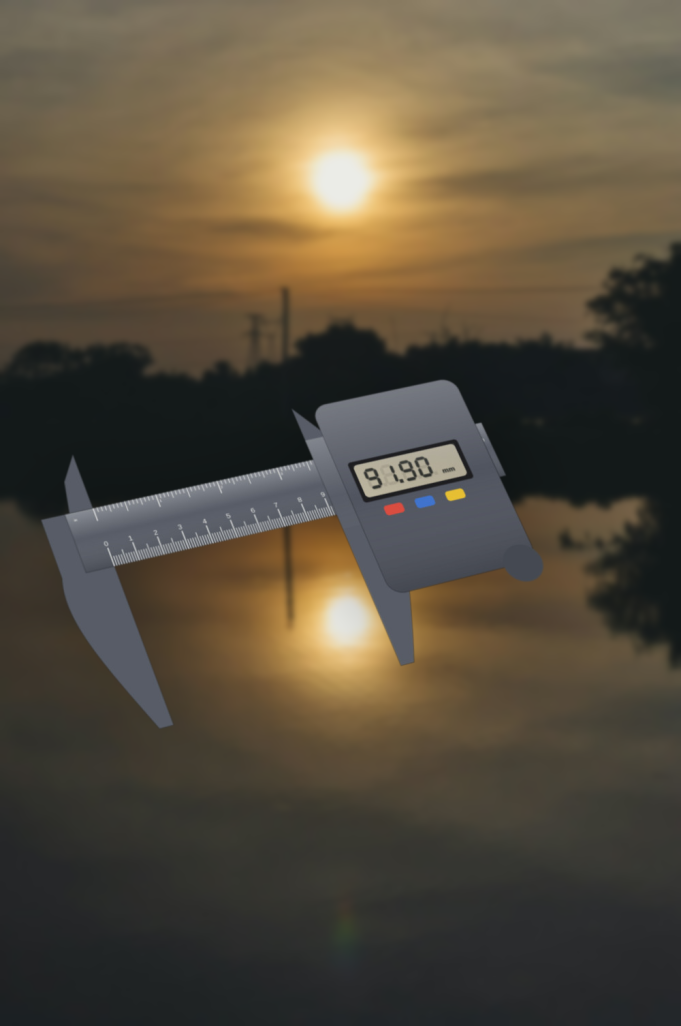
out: **91.90** mm
